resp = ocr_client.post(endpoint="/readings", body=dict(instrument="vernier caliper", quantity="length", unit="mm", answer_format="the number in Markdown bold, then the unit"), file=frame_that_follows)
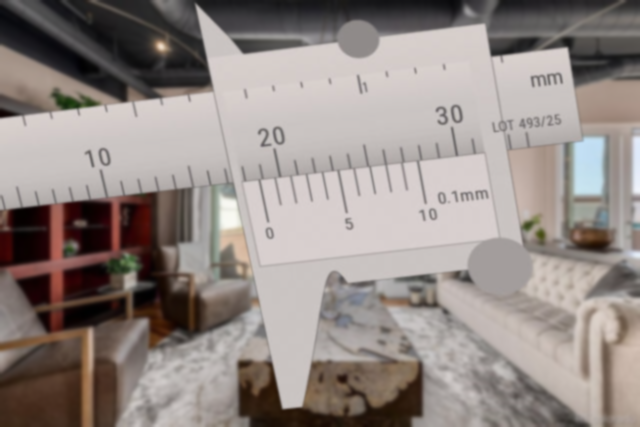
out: **18.8** mm
